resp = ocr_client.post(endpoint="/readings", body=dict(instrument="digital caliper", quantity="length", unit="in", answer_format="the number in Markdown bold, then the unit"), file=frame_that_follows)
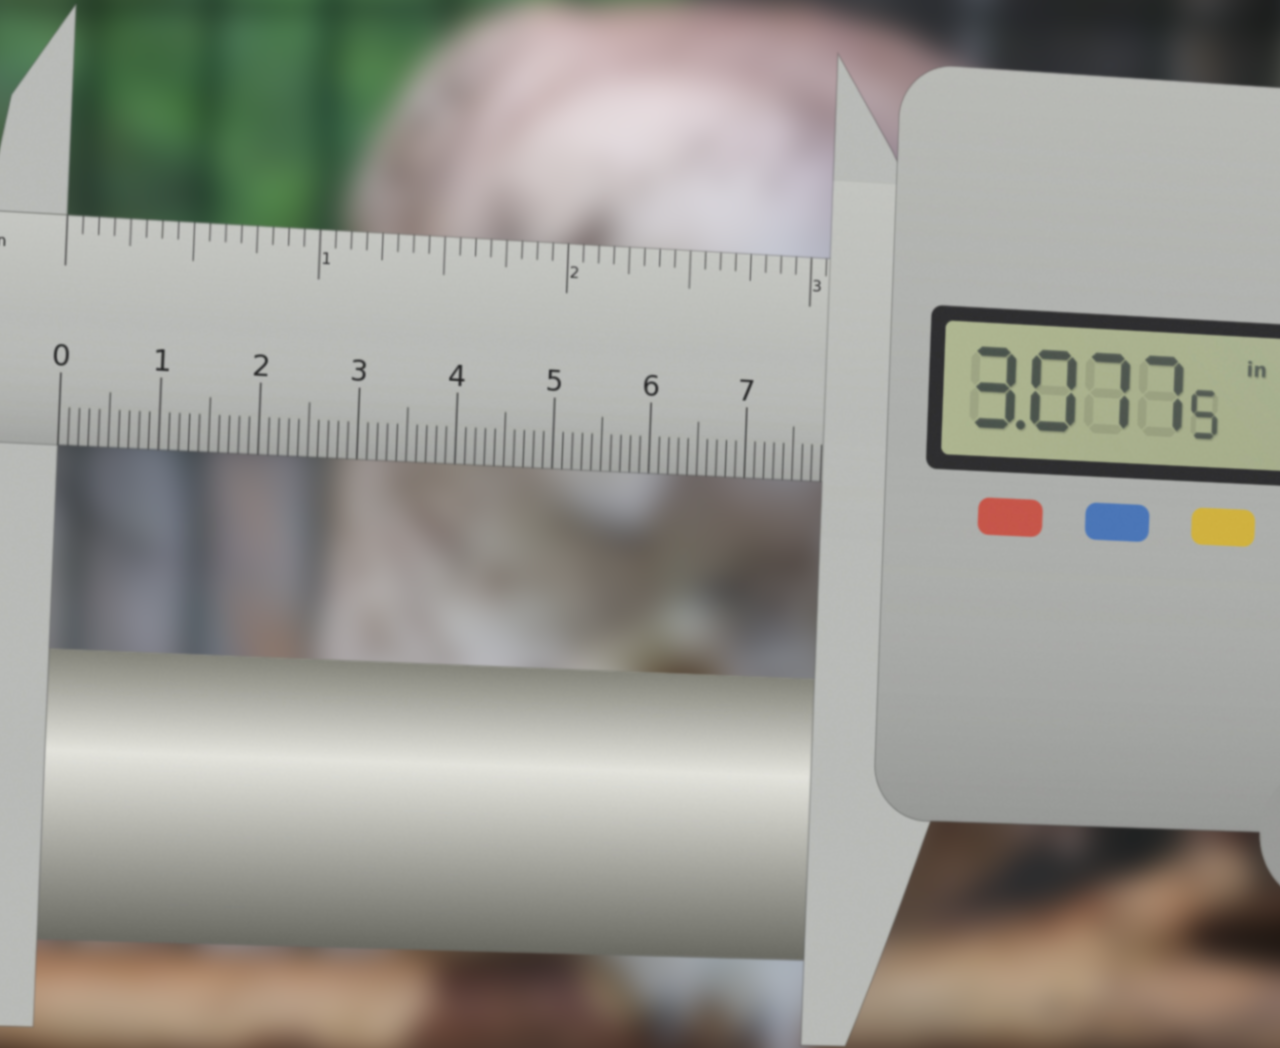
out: **3.0775** in
